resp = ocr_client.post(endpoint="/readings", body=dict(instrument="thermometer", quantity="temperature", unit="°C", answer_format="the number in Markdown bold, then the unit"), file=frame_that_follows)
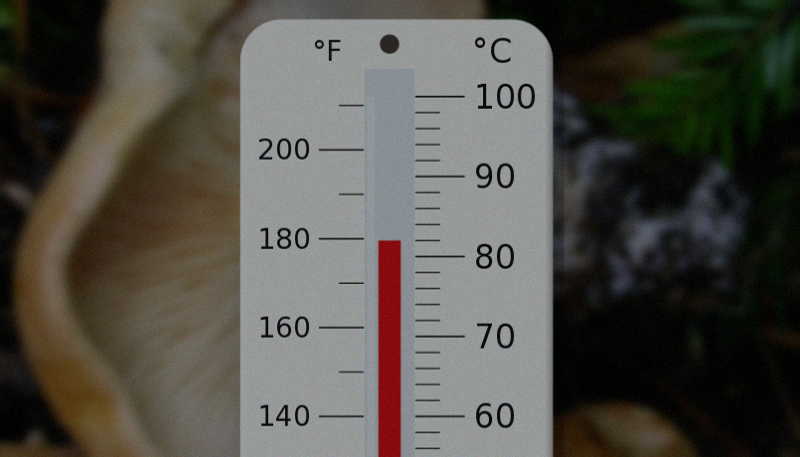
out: **82** °C
